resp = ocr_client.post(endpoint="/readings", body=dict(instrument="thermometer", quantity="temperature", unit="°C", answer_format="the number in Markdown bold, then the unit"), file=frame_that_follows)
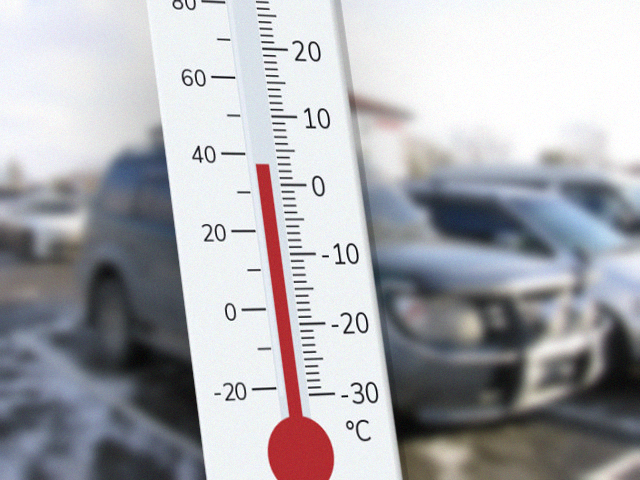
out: **3** °C
